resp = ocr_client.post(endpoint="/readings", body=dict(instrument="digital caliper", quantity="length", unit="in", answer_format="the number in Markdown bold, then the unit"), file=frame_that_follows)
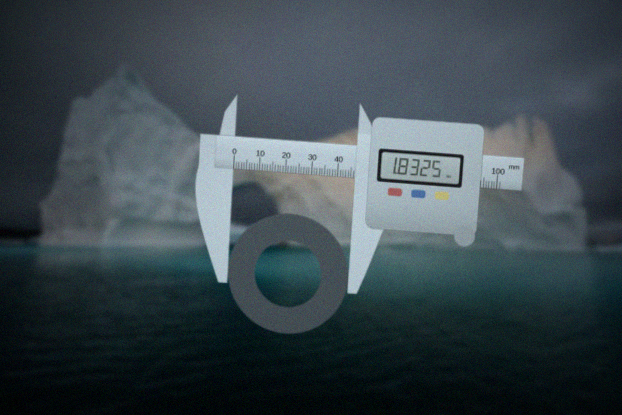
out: **1.8325** in
